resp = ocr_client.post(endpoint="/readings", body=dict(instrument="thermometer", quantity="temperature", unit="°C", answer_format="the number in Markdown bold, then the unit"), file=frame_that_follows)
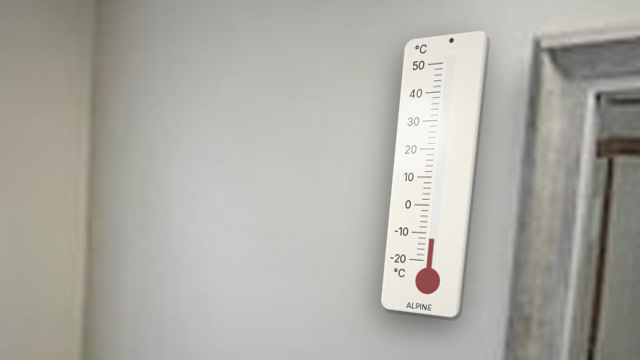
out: **-12** °C
